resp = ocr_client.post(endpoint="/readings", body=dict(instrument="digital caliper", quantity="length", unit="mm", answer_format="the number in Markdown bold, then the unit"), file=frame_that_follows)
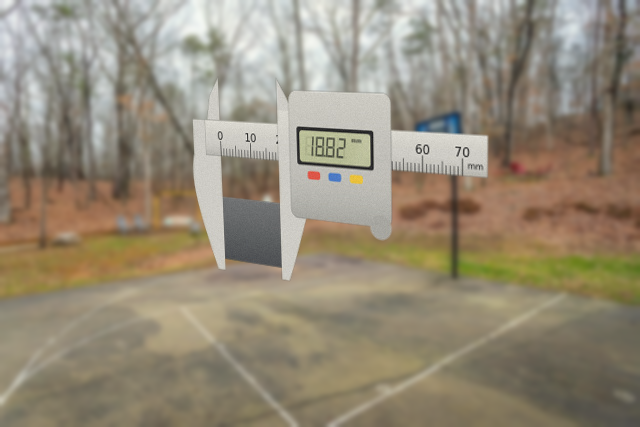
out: **18.82** mm
